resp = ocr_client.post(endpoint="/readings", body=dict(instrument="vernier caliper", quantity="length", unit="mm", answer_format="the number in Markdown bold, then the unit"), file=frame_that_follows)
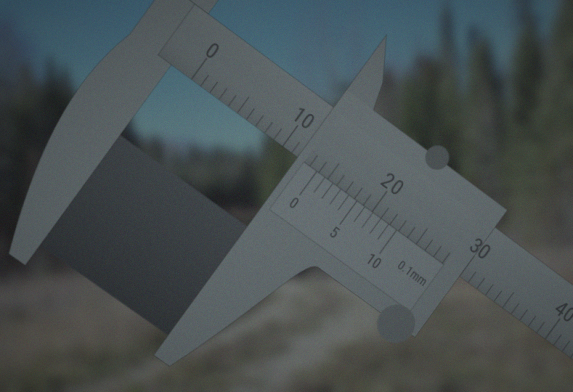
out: **13.8** mm
